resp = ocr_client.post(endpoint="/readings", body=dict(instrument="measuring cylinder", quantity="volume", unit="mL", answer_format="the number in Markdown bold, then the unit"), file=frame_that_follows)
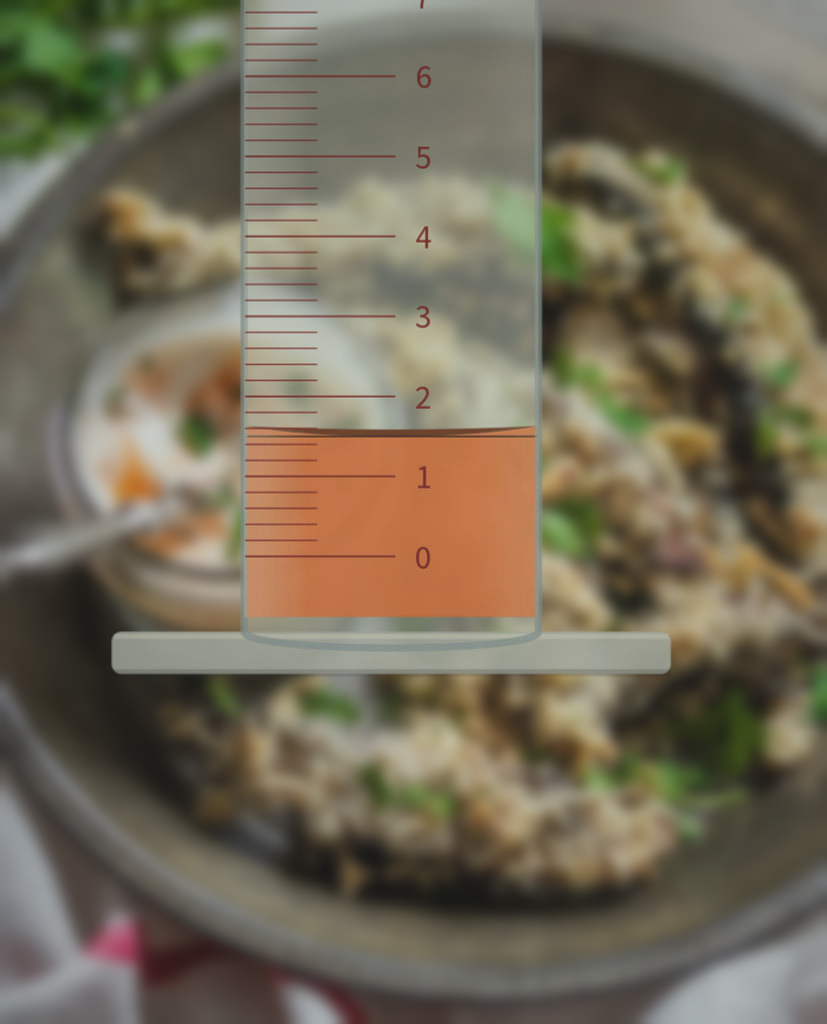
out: **1.5** mL
